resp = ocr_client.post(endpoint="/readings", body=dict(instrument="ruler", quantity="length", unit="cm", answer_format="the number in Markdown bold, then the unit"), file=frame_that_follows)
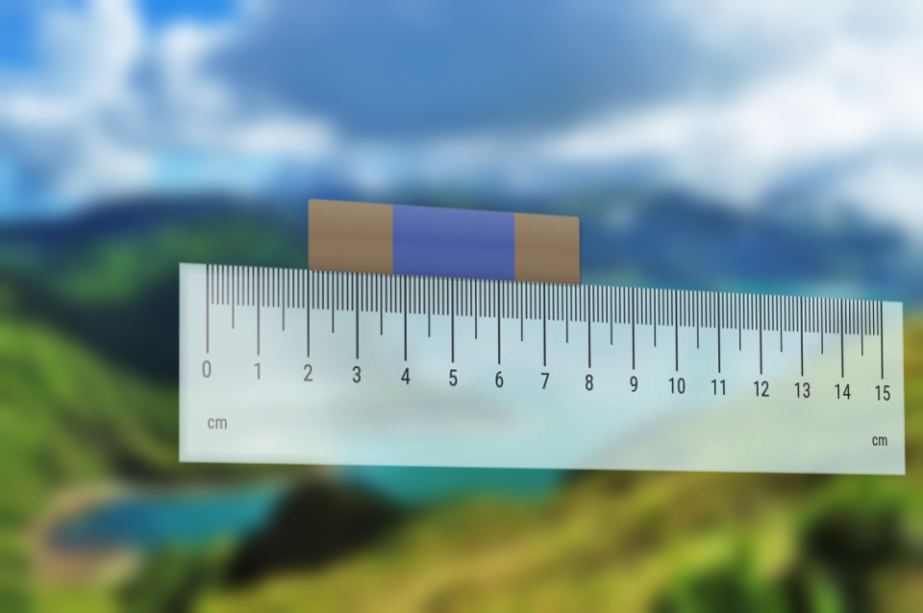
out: **5.8** cm
